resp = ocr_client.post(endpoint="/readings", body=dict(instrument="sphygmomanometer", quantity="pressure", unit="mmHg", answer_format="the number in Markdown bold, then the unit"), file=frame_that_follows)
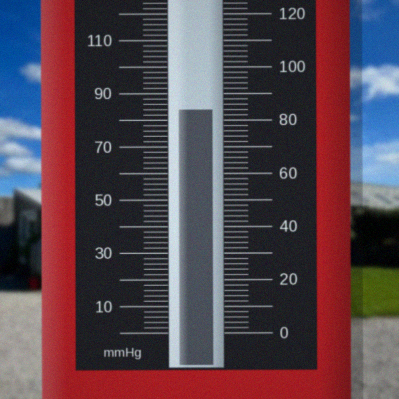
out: **84** mmHg
